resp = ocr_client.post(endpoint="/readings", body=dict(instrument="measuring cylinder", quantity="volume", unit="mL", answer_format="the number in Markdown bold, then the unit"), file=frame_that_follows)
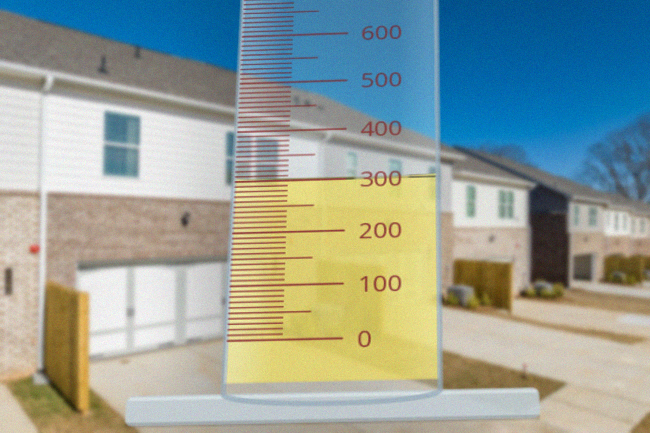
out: **300** mL
